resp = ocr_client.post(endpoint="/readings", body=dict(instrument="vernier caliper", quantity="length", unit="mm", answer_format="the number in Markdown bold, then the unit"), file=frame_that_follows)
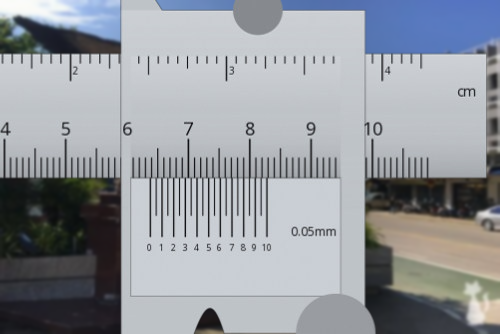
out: **63.8** mm
